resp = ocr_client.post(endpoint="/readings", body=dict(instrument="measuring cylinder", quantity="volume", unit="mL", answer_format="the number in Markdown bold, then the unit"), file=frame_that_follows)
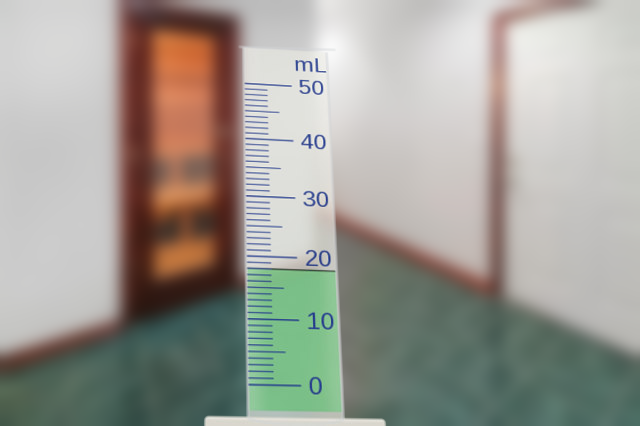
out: **18** mL
